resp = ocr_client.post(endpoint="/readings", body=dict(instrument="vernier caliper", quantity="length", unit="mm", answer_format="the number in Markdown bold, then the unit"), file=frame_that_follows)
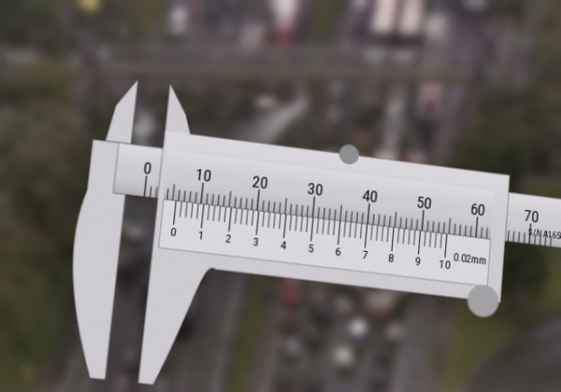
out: **5.6** mm
